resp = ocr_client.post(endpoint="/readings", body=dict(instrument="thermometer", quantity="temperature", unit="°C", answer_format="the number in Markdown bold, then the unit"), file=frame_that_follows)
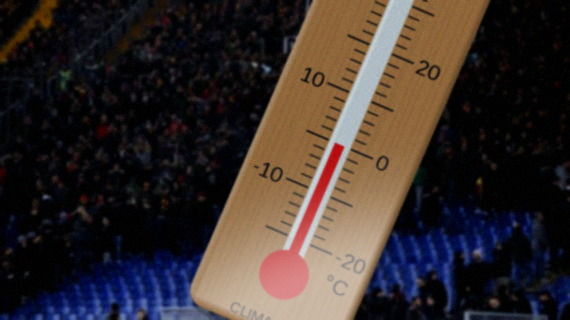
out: **0** °C
